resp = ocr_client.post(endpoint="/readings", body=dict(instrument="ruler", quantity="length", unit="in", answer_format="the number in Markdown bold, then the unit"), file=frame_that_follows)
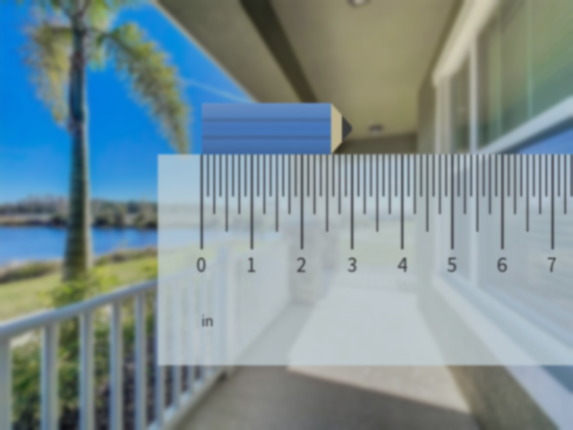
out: **3** in
